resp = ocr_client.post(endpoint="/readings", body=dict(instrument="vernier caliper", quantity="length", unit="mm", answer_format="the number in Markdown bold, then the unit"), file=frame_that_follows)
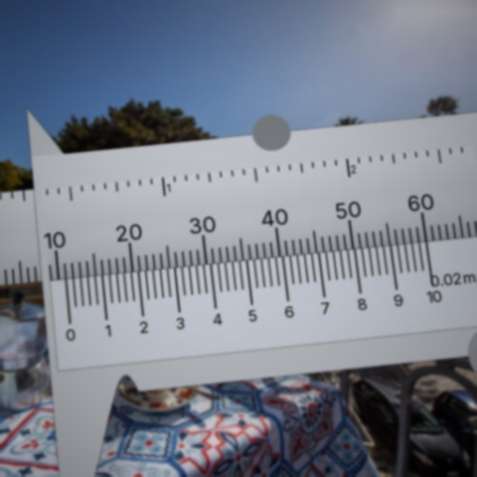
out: **11.0** mm
